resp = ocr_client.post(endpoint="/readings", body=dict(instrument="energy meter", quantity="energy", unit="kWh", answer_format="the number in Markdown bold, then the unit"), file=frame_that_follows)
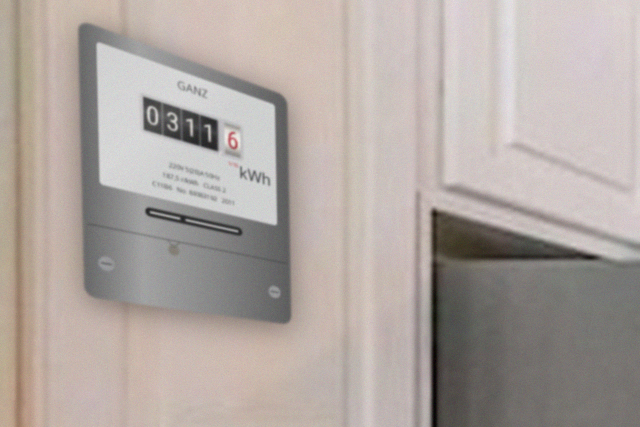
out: **311.6** kWh
